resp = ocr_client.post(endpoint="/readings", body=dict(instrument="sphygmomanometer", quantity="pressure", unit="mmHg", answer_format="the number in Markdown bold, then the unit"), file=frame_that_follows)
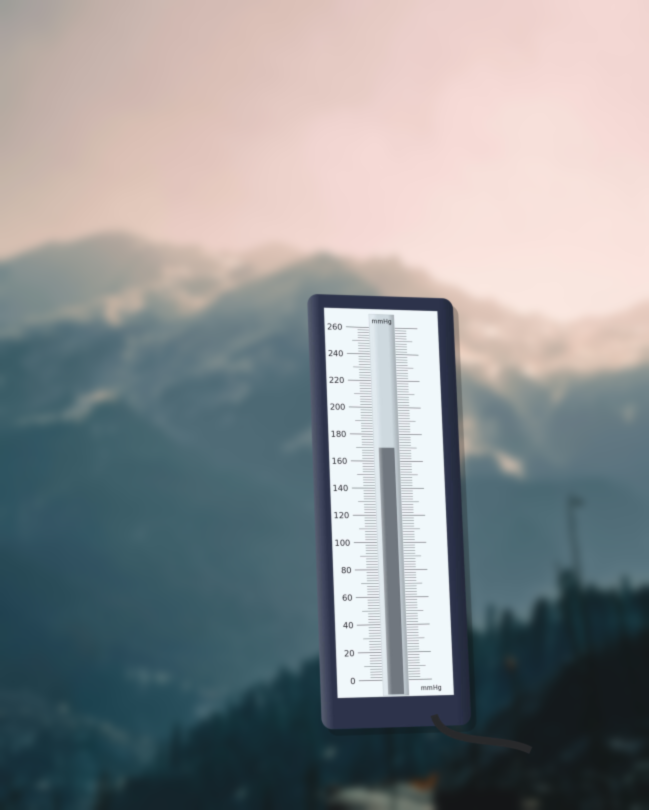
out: **170** mmHg
